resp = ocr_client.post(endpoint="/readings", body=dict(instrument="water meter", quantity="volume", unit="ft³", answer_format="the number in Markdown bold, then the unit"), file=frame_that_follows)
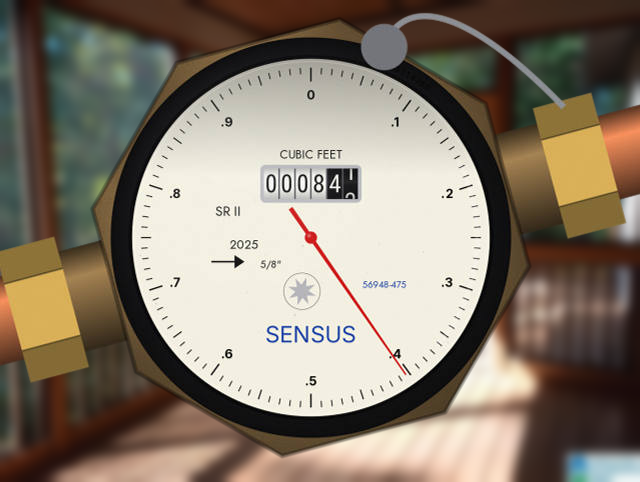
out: **841.40** ft³
